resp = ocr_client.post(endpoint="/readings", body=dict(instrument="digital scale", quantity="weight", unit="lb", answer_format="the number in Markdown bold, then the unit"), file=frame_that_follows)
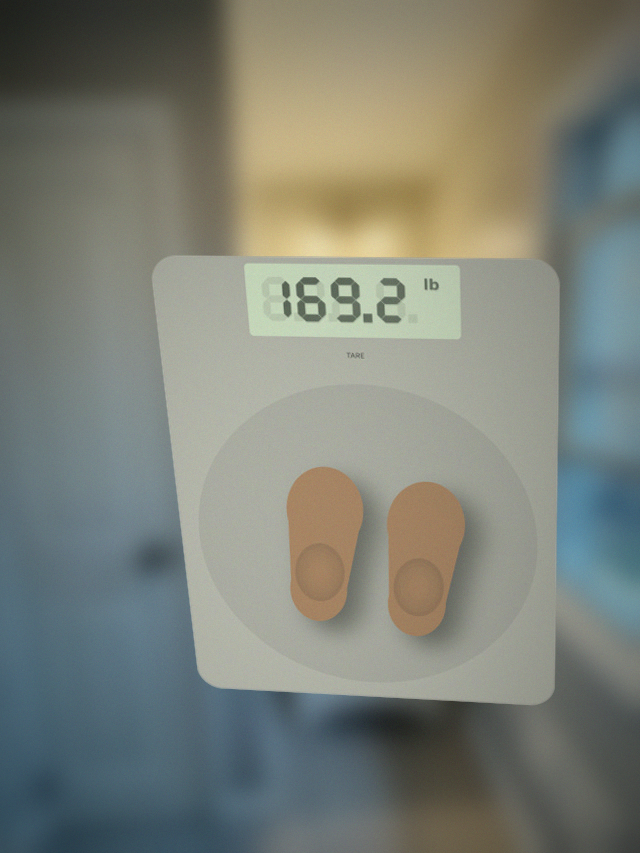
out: **169.2** lb
